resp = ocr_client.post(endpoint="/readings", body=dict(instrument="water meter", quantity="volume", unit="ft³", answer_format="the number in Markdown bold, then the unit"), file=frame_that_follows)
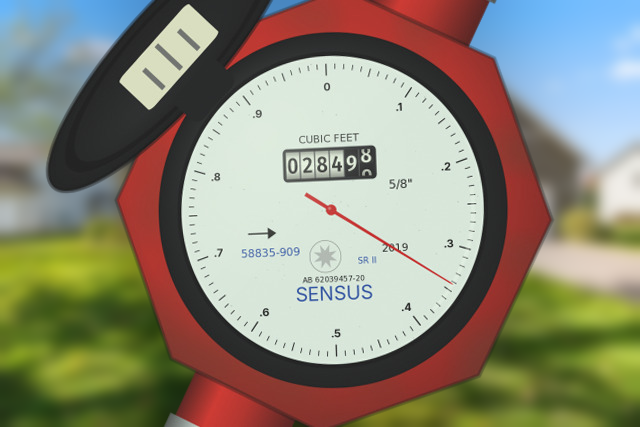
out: **28498.34** ft³
